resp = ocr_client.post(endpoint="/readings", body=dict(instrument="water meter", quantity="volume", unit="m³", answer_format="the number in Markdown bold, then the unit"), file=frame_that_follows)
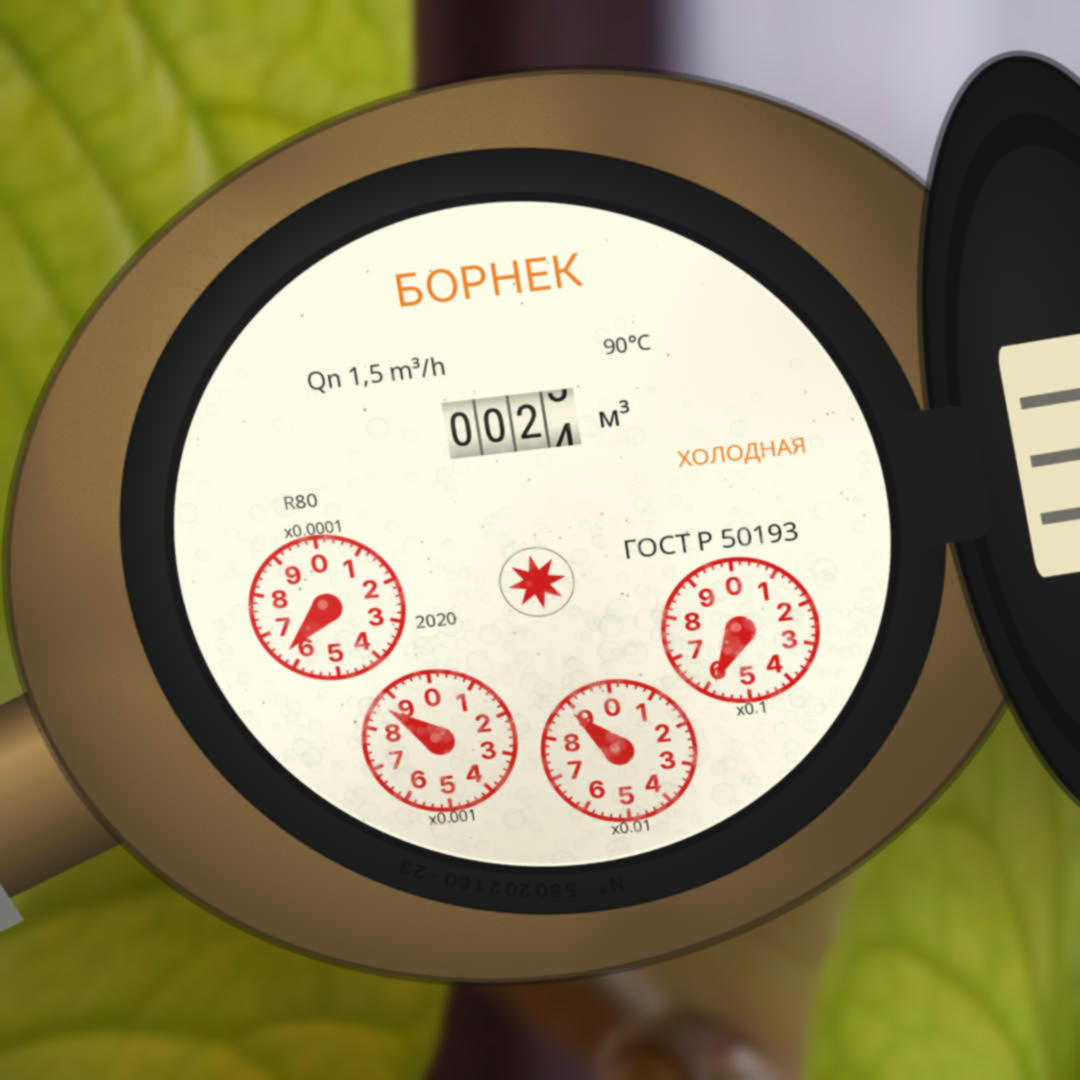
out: **23.5886** m³
